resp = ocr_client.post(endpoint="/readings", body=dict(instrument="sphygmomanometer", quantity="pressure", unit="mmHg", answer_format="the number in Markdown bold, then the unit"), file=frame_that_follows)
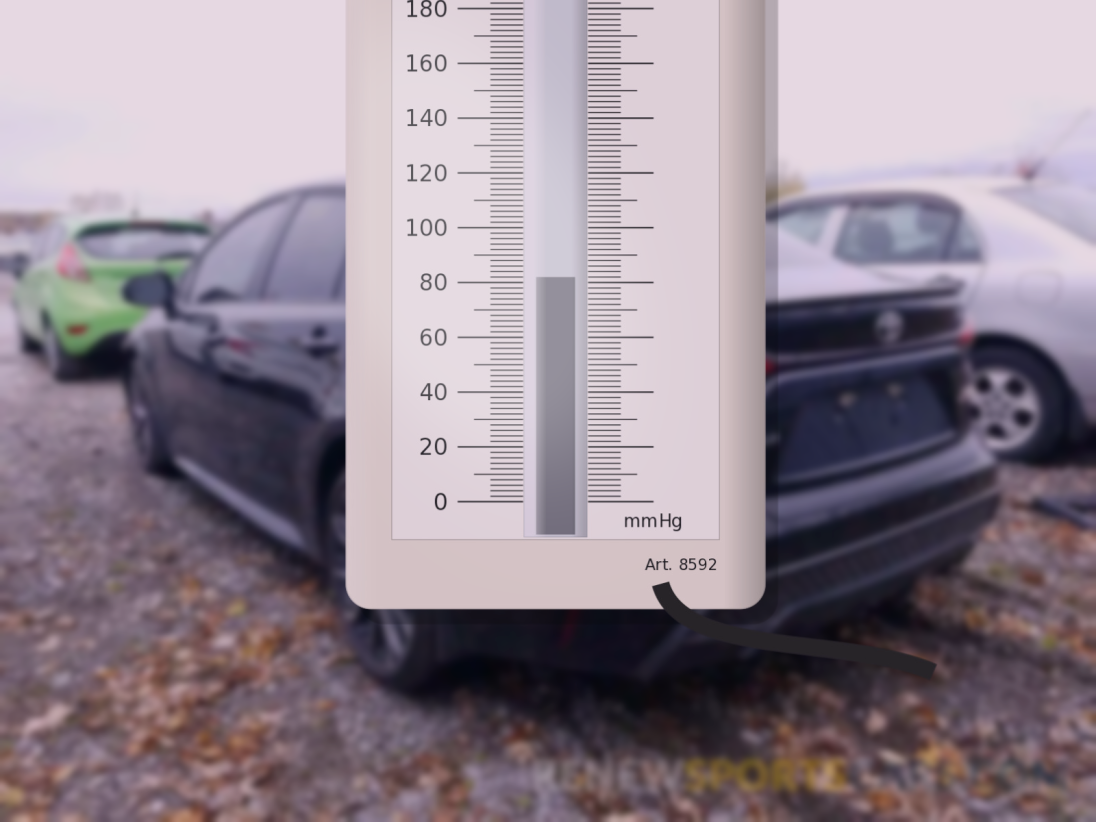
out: **82** mmHg
